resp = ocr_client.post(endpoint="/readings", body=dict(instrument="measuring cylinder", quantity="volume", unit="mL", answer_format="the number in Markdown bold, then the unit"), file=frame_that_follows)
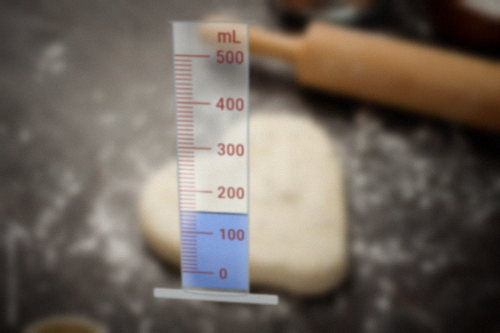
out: **150** mL
